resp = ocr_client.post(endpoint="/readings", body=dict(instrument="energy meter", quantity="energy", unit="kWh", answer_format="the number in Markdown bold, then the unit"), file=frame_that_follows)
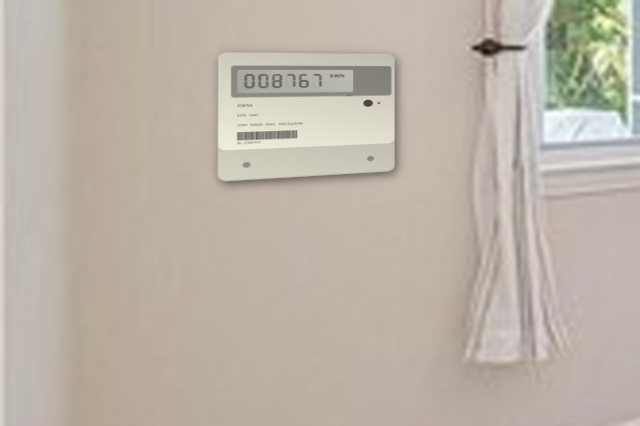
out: **8767** kWh
